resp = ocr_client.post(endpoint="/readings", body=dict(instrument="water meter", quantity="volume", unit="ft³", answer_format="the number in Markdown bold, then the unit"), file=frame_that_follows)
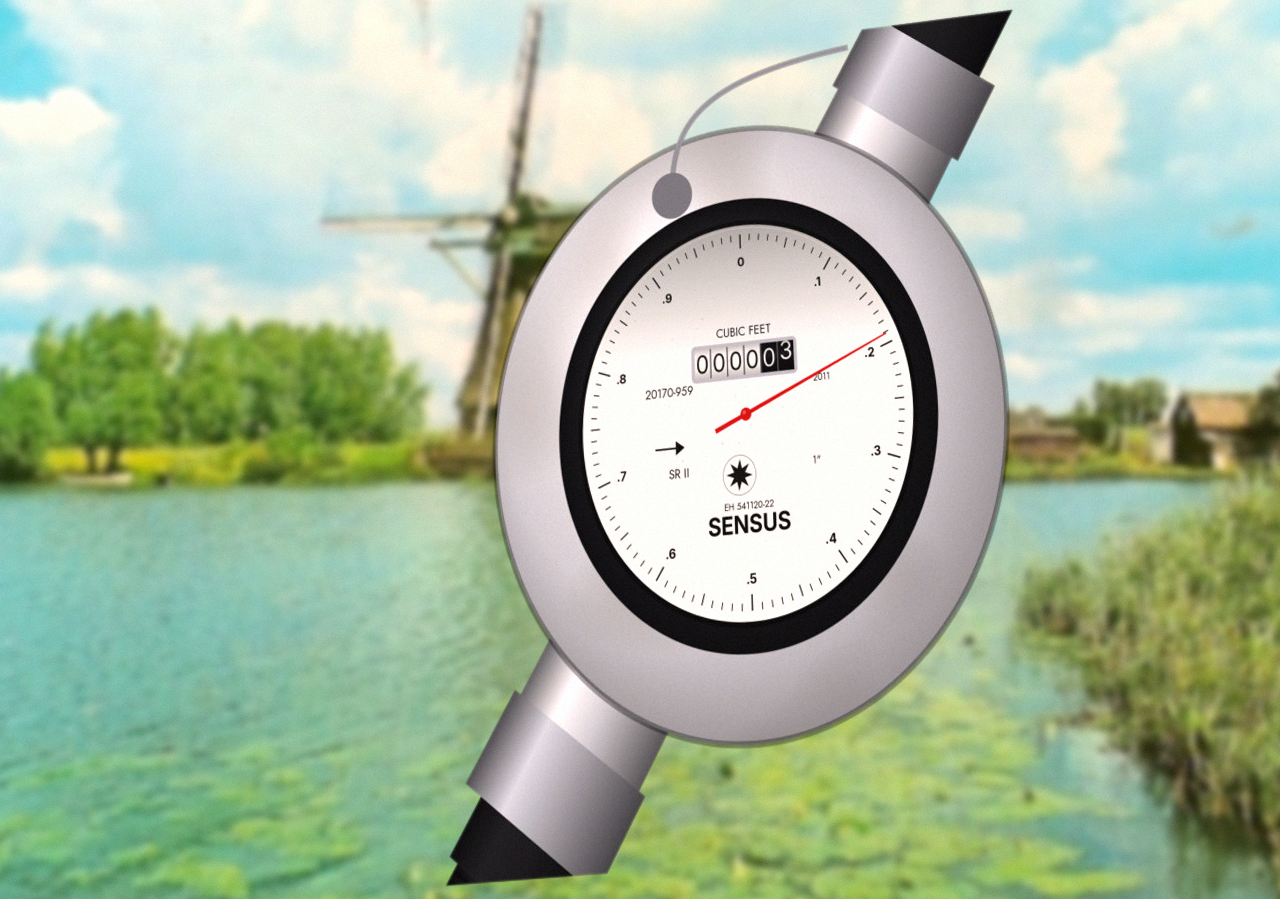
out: **3.19** ft³
